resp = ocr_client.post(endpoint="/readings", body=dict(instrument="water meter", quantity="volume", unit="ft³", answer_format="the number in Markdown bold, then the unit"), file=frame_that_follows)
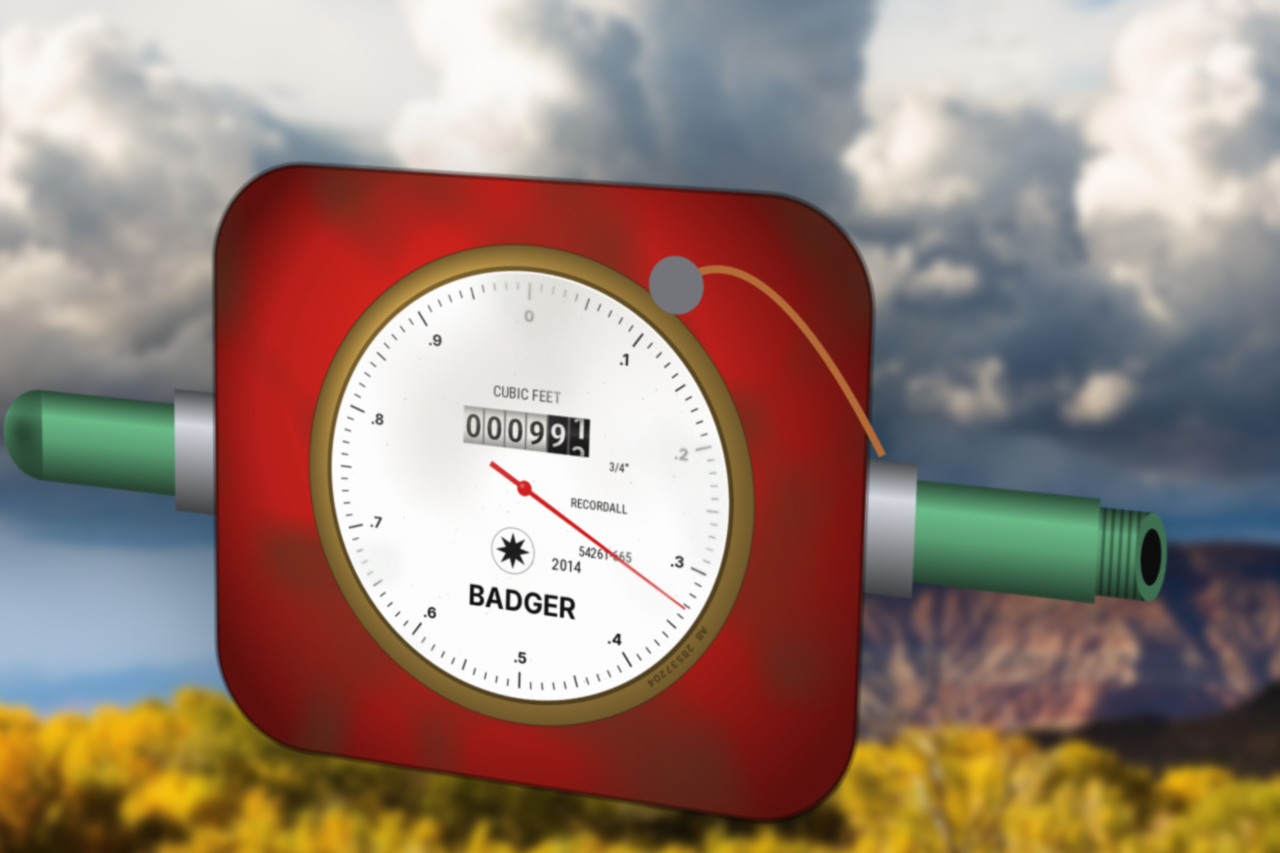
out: **991.33** ft³
